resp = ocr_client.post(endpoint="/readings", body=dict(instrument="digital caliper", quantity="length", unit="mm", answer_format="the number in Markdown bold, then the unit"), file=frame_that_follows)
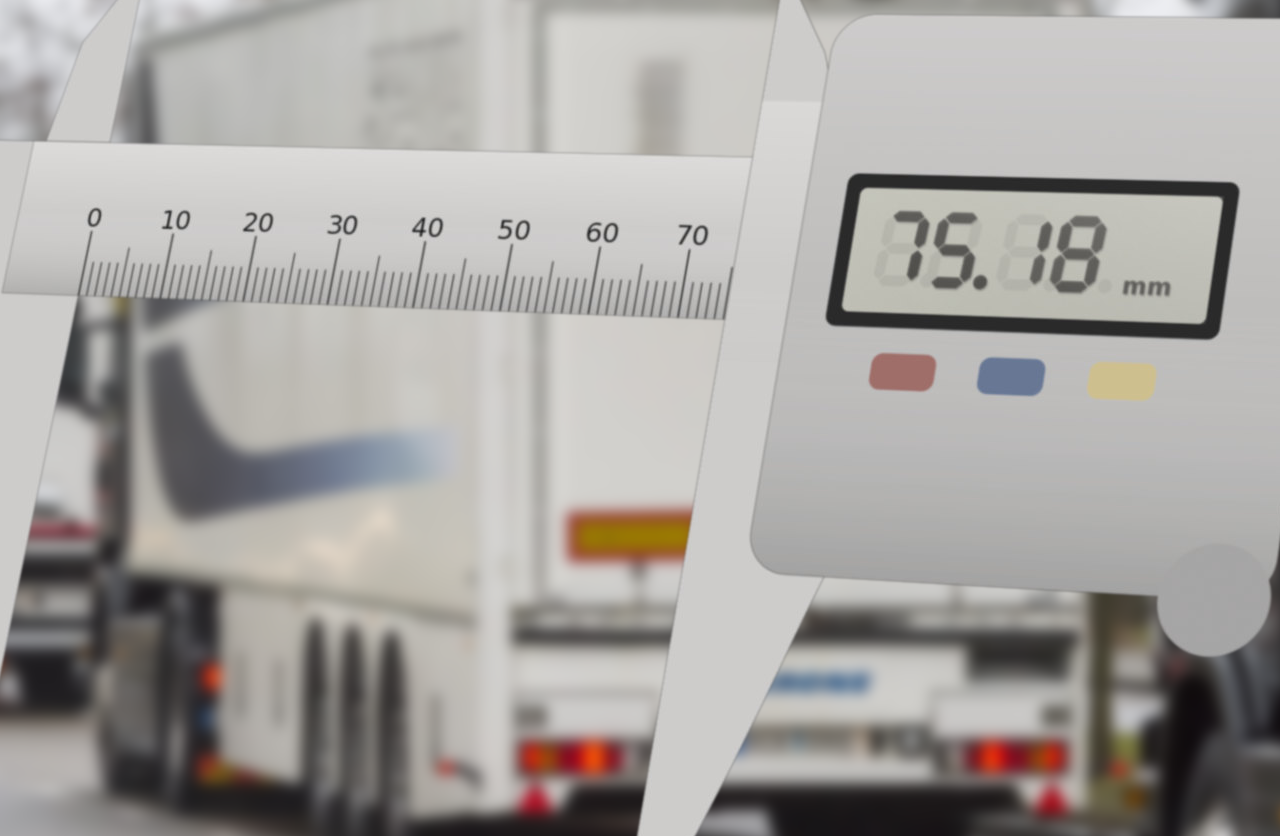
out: **75.18** mm
